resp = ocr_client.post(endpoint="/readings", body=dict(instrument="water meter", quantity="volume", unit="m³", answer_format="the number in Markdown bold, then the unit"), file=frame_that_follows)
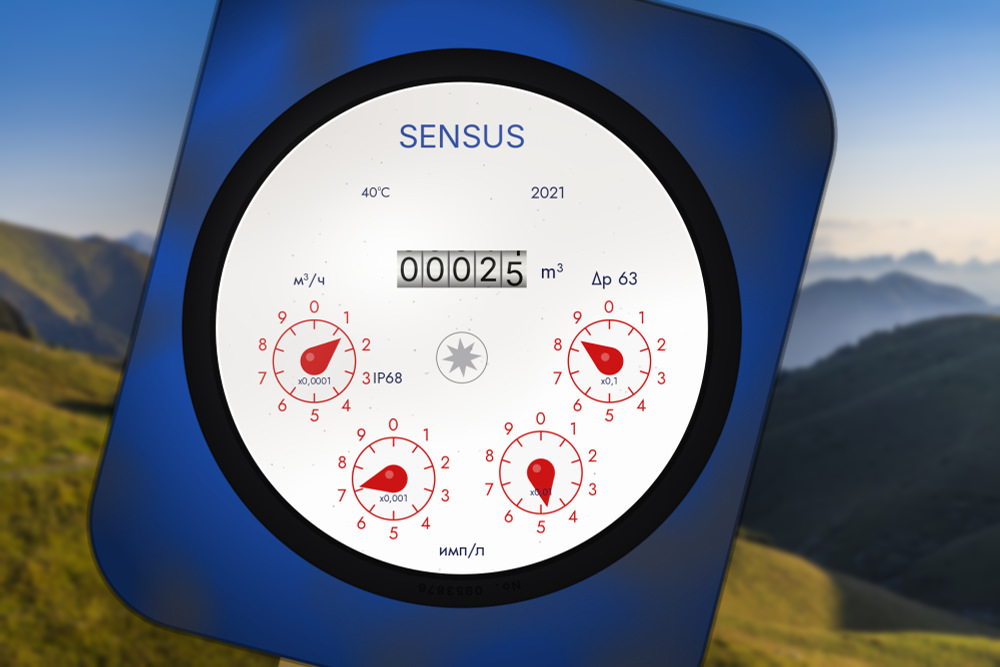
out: **24.8471** m³
